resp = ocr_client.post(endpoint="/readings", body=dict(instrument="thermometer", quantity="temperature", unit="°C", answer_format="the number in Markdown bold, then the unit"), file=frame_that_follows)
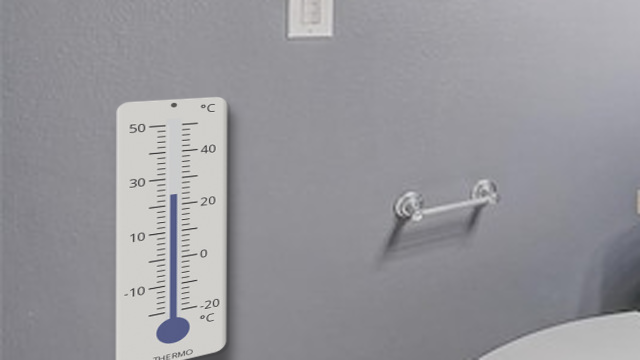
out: **24** °C
